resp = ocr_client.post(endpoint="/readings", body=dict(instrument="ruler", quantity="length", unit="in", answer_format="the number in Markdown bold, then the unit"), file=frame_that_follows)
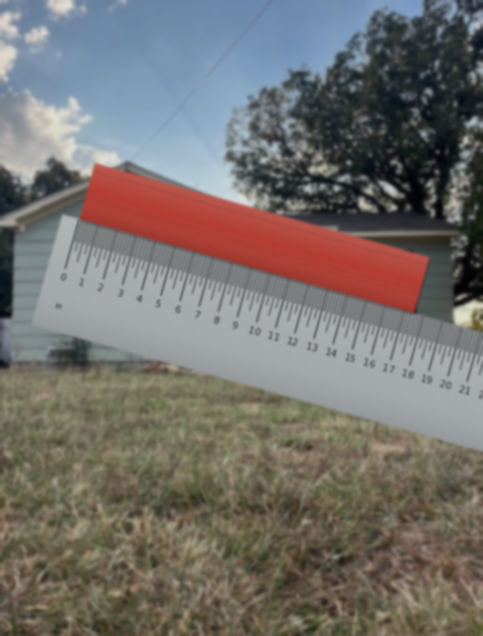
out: **17.5** in
